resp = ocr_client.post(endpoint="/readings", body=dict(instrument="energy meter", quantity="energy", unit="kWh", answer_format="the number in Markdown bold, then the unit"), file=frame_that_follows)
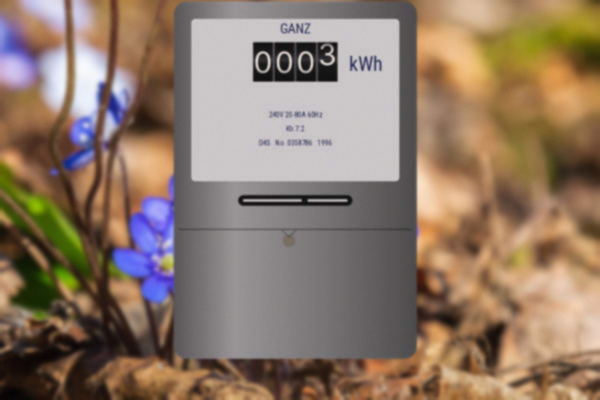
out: **3** kWh
